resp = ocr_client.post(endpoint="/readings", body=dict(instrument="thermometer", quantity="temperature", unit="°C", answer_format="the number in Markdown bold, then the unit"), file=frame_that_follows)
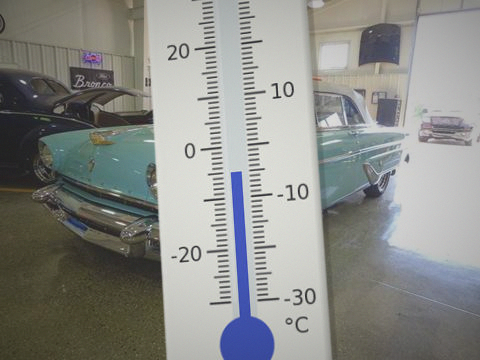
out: **-5** °C
